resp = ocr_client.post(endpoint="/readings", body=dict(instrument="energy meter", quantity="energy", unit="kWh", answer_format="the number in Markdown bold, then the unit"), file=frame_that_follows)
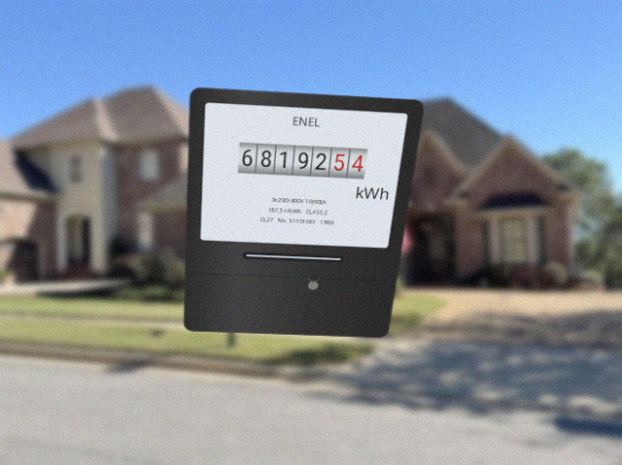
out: **68192.54** kWh
